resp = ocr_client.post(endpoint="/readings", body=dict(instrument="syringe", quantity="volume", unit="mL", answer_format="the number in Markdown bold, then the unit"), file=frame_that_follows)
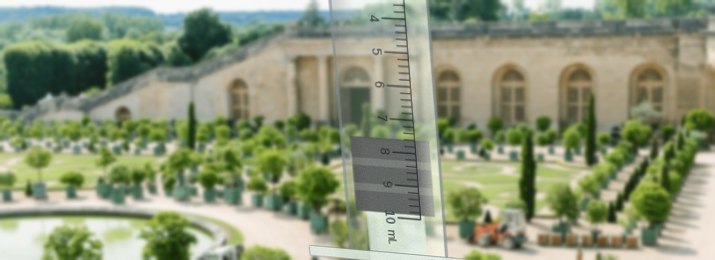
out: **7.6** mL
